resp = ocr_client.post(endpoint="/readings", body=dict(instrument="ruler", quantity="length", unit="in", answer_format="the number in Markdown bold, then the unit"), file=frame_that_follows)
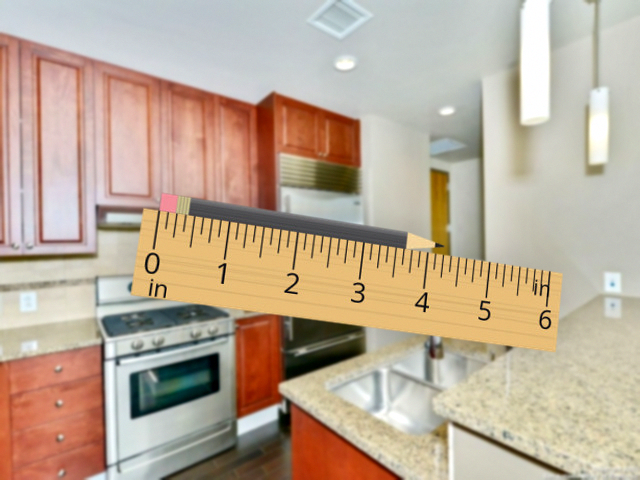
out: **4.25** in
